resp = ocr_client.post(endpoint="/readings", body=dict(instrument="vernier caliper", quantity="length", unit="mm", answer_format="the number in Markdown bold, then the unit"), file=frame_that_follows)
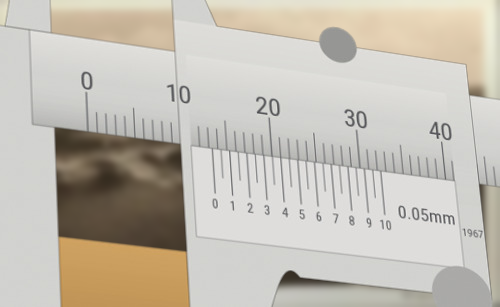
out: **13.4** mm
